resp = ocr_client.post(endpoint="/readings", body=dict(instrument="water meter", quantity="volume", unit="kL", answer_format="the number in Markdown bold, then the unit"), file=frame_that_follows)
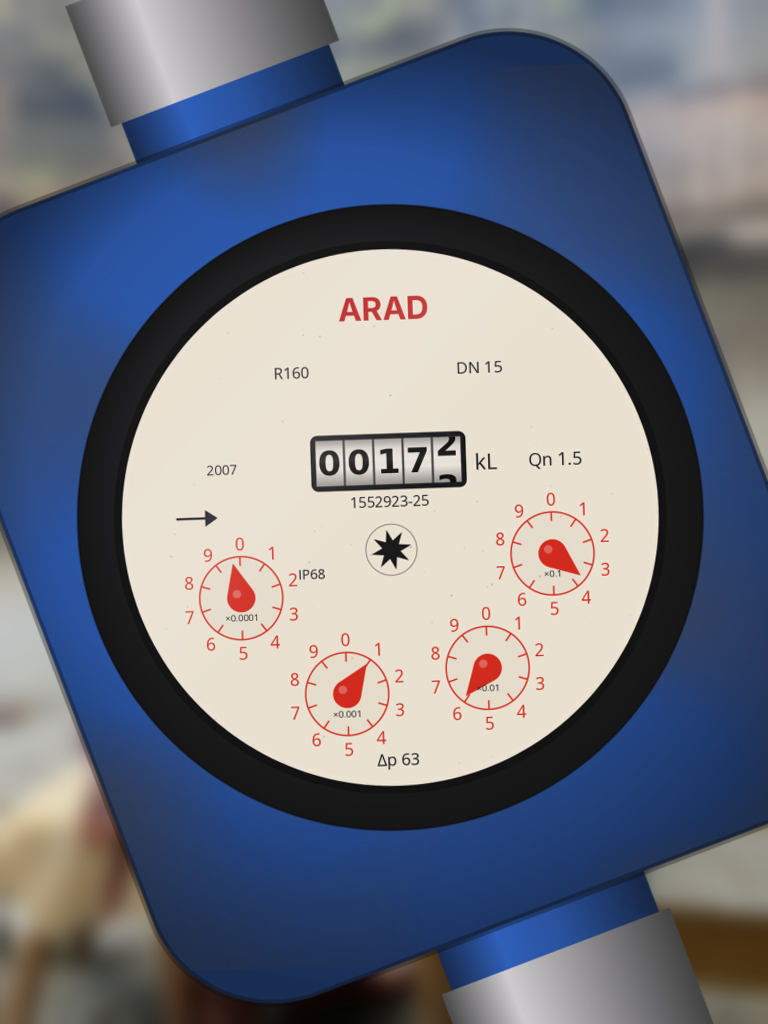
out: **172.3609** kL
